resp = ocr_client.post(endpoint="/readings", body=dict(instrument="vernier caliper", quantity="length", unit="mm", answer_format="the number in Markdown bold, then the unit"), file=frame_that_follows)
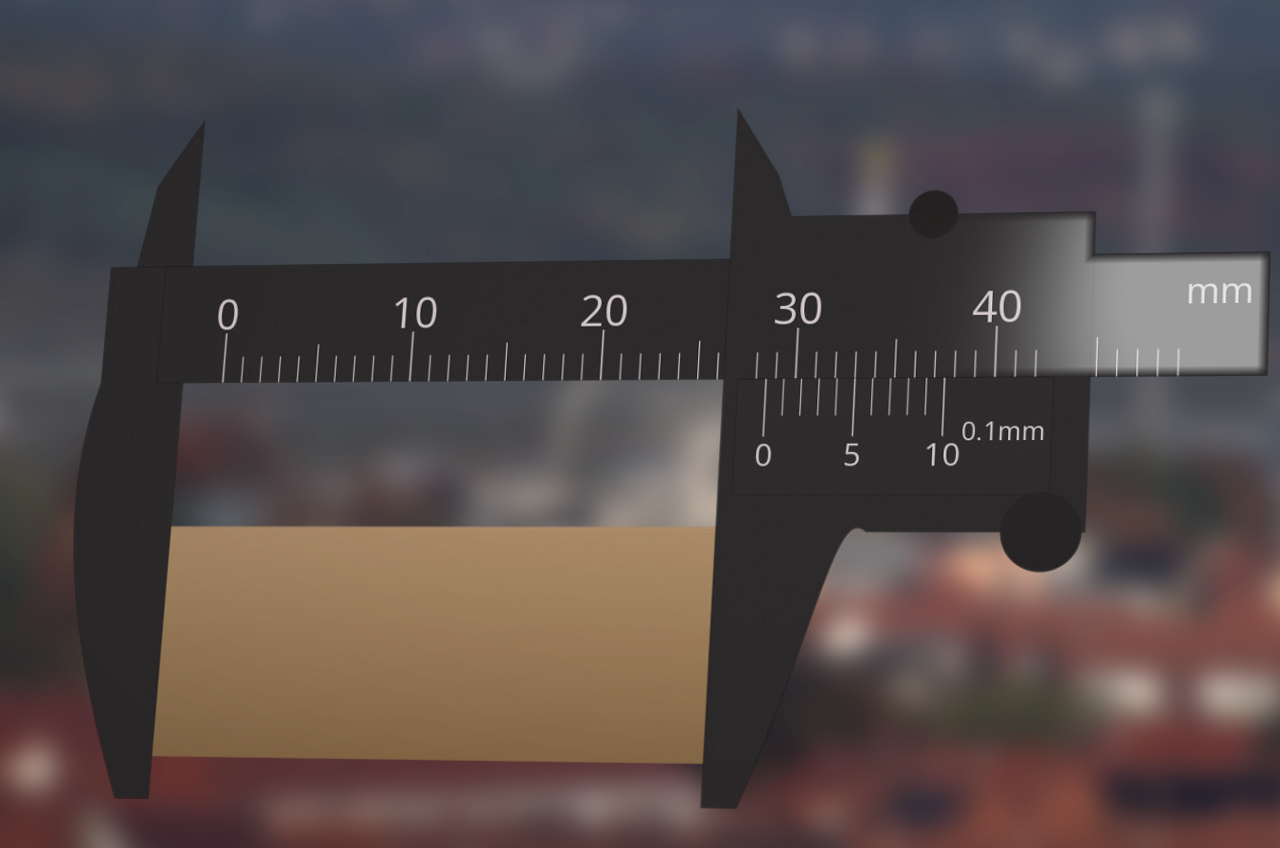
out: **28.5** mm
